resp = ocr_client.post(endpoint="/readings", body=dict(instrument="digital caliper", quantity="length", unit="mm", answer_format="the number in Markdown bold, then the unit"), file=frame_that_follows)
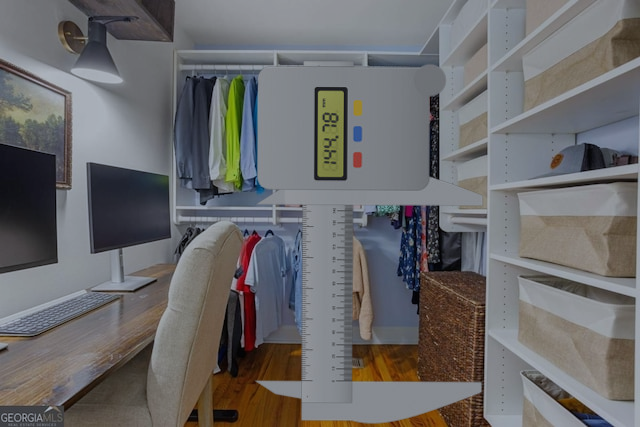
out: **144.78** mm
